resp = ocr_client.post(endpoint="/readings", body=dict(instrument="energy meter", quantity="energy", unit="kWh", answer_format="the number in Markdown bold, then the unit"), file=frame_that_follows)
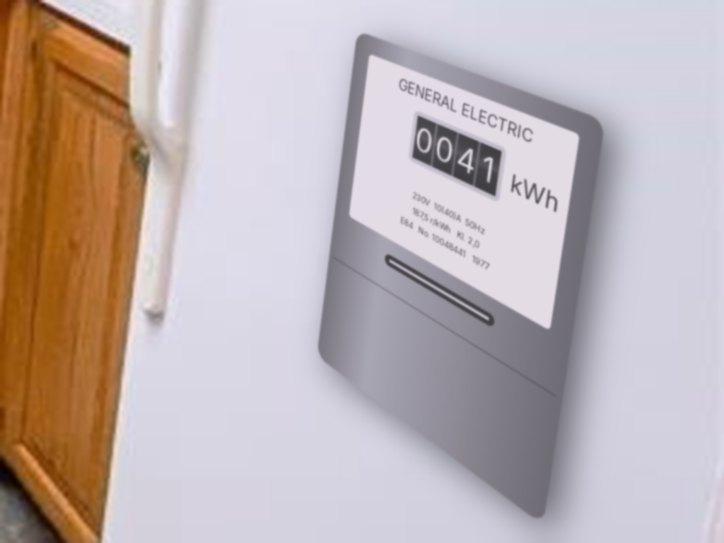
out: **41** kWh
